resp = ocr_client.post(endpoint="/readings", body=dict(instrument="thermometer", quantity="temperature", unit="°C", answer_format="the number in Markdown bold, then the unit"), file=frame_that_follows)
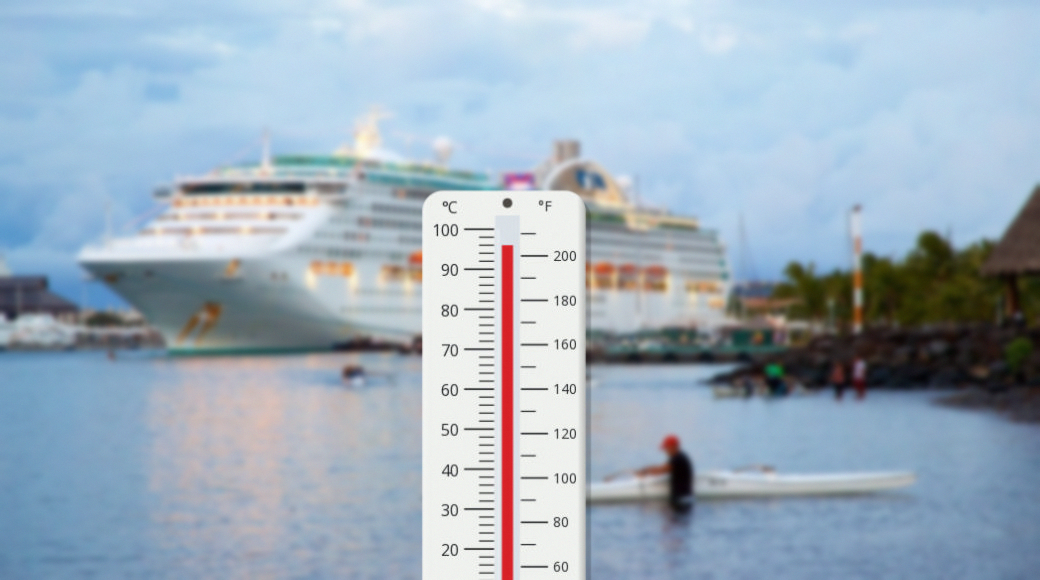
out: **96** °C
